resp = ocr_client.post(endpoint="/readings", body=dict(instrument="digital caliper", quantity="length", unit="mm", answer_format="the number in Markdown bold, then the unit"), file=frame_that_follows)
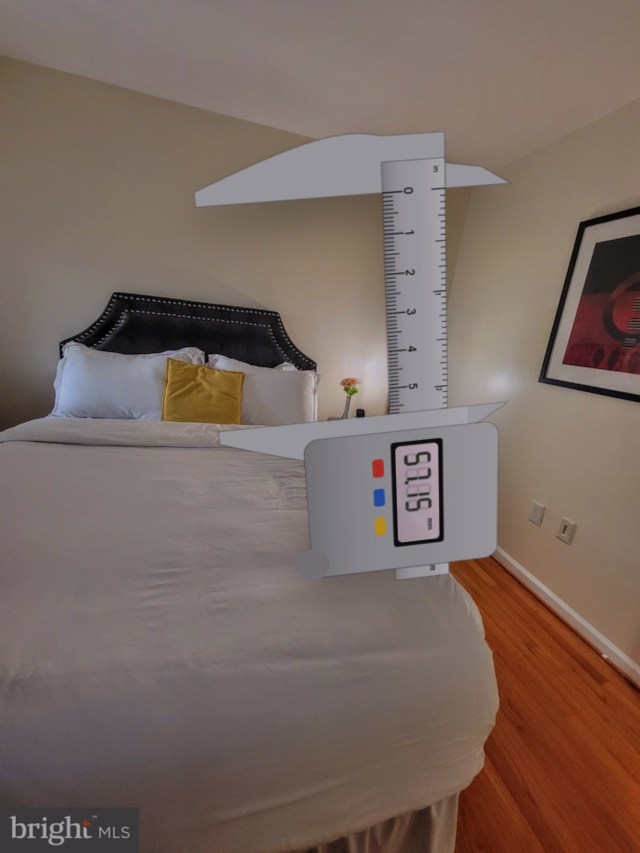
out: **57.15** mm
